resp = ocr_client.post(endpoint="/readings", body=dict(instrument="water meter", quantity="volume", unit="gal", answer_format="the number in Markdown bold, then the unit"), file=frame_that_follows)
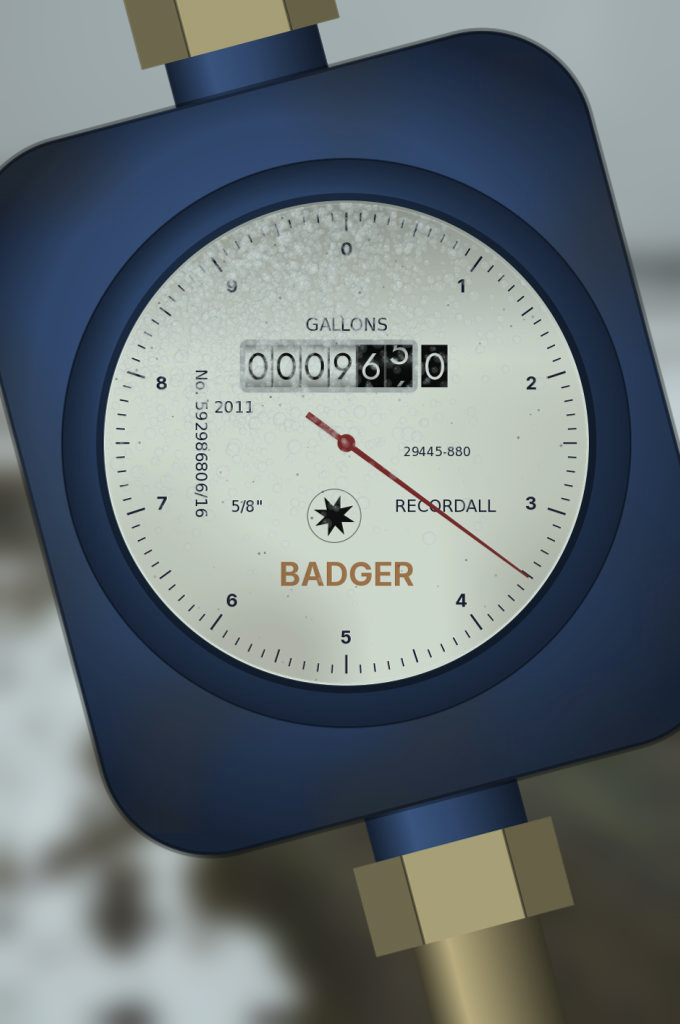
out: **9653.5** gal
